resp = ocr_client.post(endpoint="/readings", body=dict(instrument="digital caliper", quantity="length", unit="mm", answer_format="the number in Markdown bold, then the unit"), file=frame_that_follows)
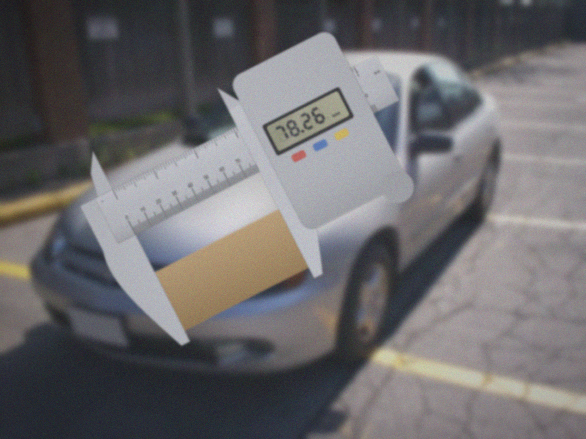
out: **78.26** mm
